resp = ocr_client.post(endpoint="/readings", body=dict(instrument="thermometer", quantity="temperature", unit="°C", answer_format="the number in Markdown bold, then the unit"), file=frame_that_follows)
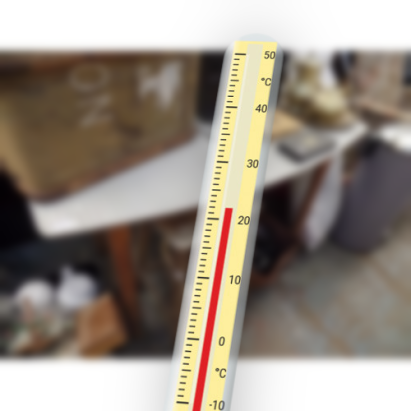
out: **22** °C
